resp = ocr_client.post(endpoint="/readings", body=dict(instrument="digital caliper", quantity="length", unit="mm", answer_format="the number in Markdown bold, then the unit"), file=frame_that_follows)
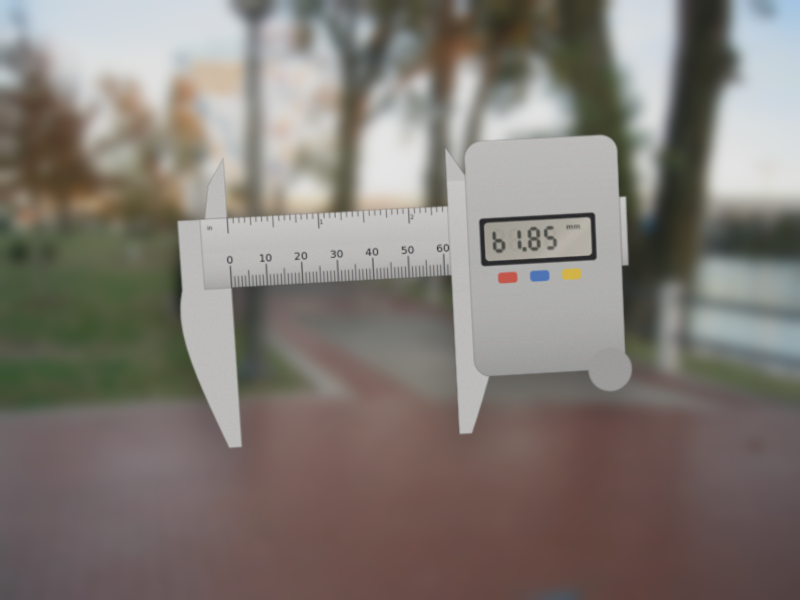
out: **61.85** mm
